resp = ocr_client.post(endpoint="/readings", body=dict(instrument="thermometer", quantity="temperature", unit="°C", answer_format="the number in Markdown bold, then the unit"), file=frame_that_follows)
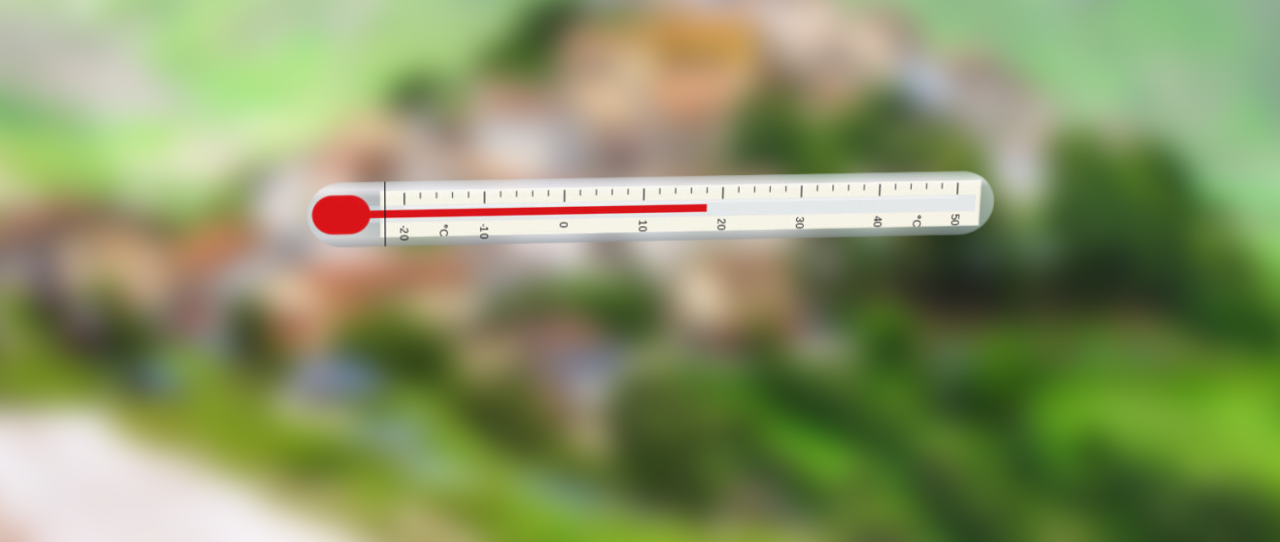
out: **18** °C
